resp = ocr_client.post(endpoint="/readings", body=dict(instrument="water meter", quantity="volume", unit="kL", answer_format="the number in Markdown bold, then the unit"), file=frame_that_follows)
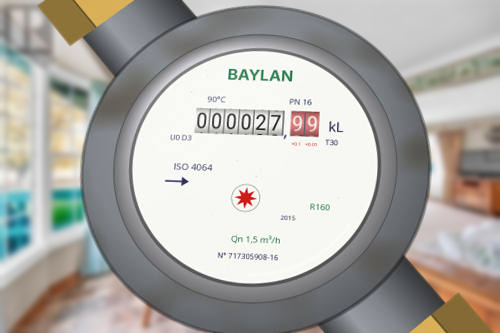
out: **27.99** kL
